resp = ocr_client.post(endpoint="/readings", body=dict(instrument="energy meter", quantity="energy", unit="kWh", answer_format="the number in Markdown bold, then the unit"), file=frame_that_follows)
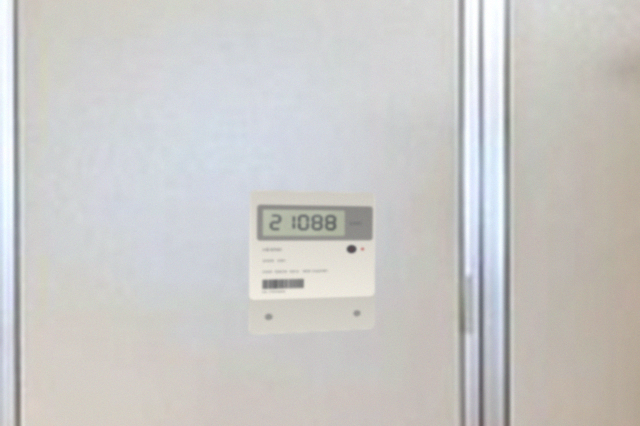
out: **21088** kWh
